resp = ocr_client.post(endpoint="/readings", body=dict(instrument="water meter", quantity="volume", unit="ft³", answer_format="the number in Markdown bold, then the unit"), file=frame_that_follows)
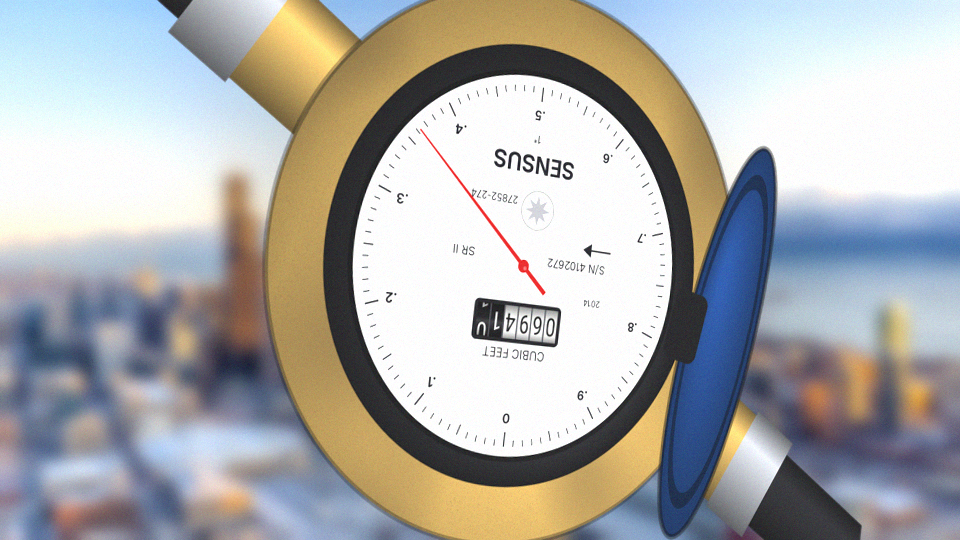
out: **69410.36** ft³
